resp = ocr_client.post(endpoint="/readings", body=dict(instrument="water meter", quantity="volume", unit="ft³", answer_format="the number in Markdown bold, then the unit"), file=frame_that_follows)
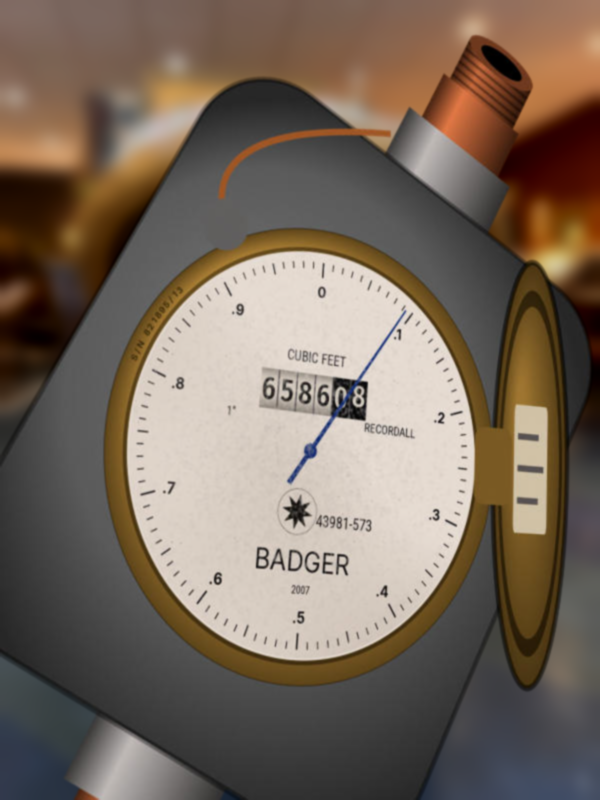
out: **658608.09** ft³
